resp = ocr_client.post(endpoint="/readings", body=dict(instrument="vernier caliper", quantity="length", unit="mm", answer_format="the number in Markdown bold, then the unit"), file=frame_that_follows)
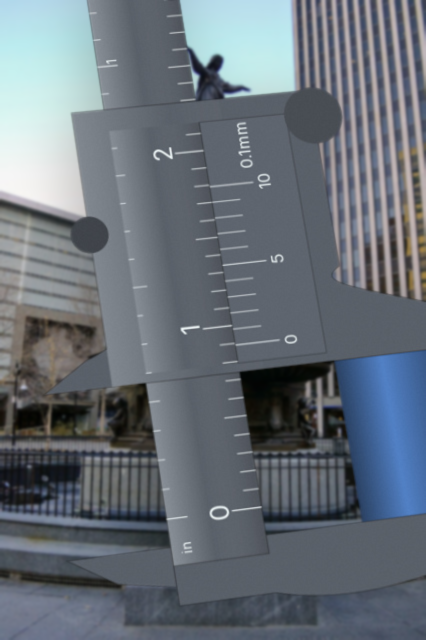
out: **8.9** mm
